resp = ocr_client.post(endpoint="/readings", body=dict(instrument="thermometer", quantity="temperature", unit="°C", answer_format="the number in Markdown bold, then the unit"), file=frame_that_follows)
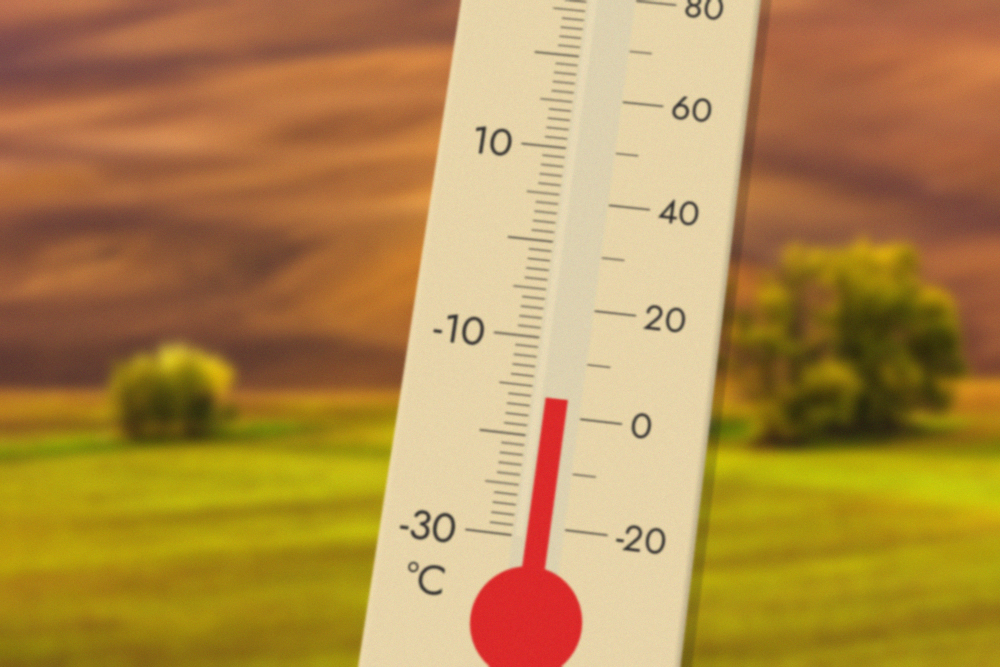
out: **-16** °C
